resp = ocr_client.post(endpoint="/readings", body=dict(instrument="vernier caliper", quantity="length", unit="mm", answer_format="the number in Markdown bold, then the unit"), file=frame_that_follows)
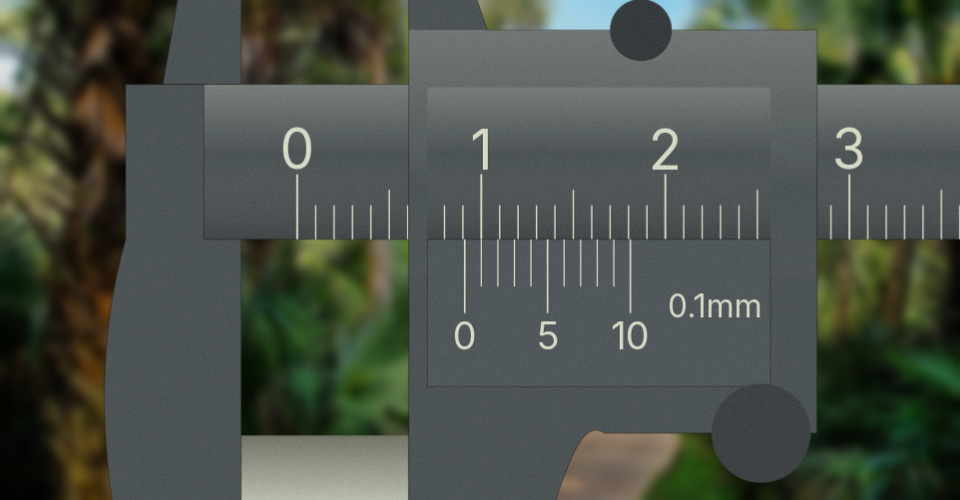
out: **9.1** mm
